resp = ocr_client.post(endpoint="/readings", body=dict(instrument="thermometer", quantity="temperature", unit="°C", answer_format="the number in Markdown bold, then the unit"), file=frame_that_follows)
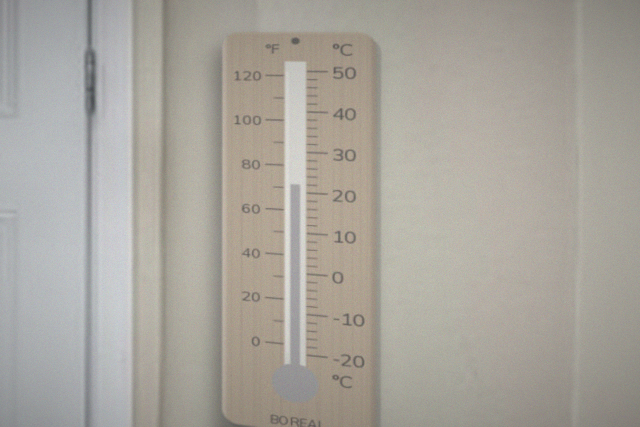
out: **22** °C
